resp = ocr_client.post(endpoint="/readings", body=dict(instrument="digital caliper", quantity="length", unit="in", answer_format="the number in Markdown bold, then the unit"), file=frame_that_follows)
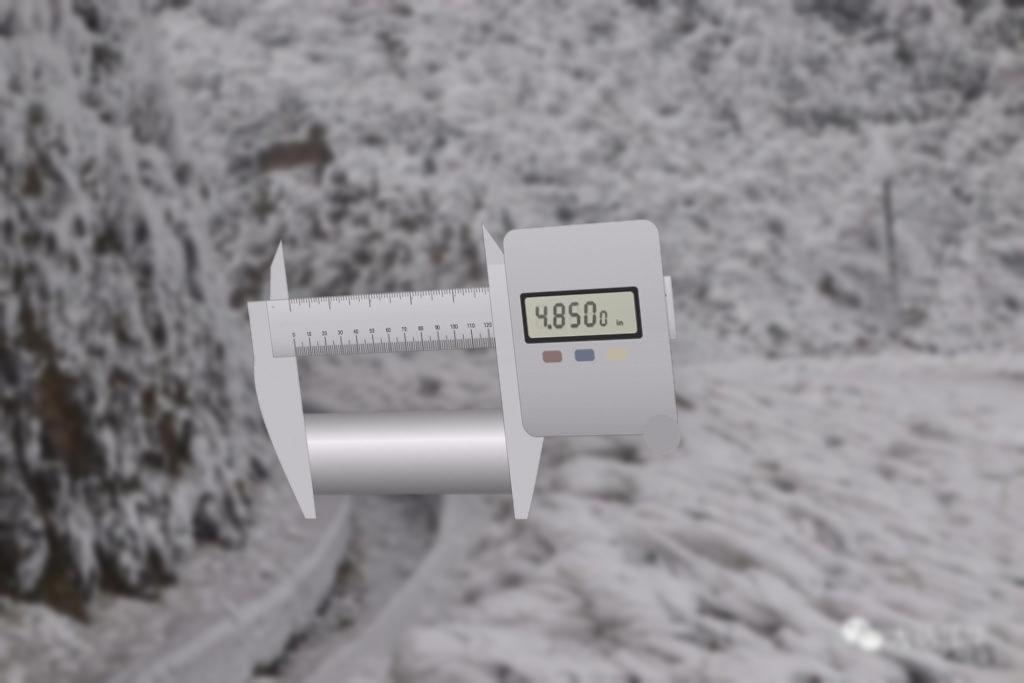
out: **4.8500** in
